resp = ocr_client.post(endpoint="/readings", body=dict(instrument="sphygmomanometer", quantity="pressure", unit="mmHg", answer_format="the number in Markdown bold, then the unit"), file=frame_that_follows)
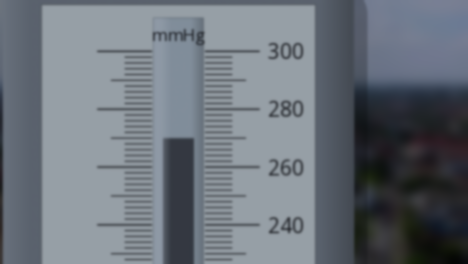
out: **270** mmHg
